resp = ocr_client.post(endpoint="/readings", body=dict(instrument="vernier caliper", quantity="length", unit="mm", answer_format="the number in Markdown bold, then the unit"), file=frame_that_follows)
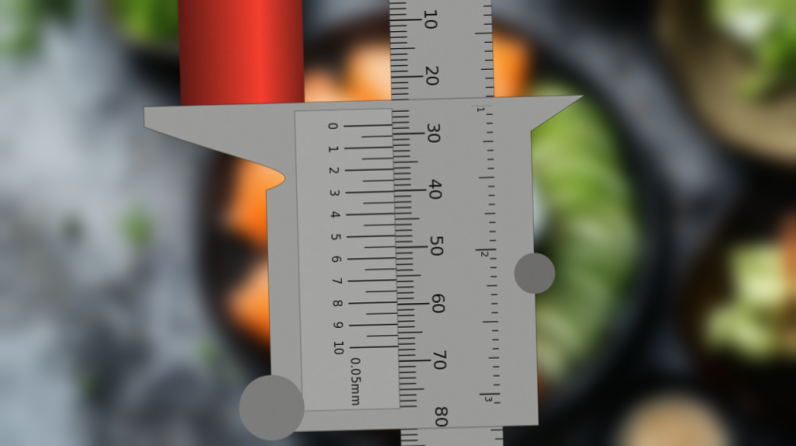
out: **28.4** mm
